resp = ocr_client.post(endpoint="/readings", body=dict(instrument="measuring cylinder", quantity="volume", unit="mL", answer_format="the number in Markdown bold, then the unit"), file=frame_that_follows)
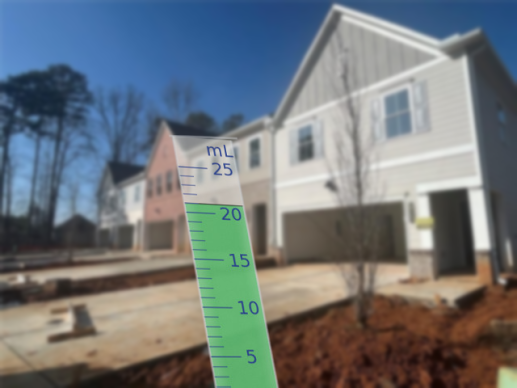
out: **21** mL
